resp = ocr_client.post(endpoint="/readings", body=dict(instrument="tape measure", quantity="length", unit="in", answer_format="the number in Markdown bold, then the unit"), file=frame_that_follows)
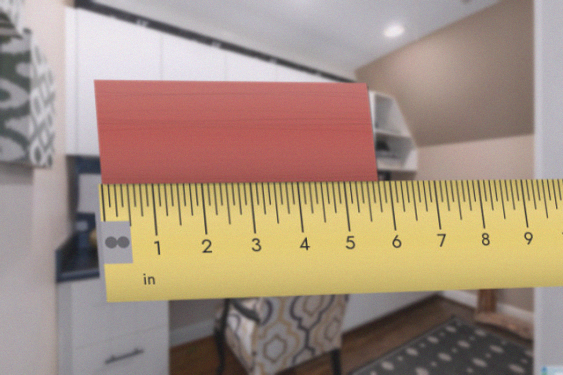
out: **5.75** in
